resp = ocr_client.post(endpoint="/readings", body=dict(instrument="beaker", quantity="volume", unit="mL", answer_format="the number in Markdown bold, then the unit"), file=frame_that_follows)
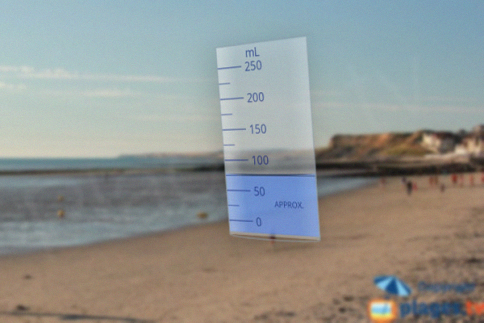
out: **75** mL
